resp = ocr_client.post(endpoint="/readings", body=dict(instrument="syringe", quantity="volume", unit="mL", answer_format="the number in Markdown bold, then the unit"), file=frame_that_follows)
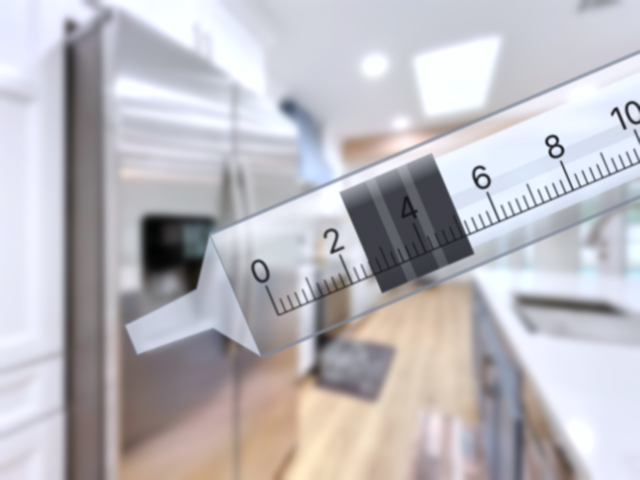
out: **2.6** mL
